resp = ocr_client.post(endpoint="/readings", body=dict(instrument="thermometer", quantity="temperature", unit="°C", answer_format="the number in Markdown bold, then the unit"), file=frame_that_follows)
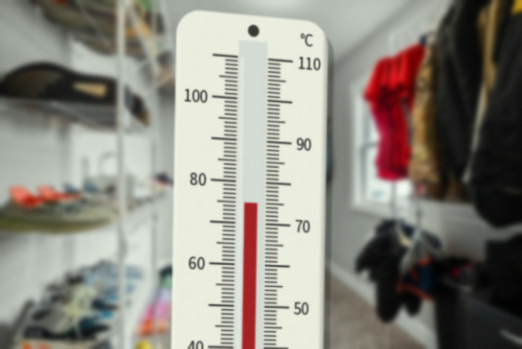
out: **75** °C
